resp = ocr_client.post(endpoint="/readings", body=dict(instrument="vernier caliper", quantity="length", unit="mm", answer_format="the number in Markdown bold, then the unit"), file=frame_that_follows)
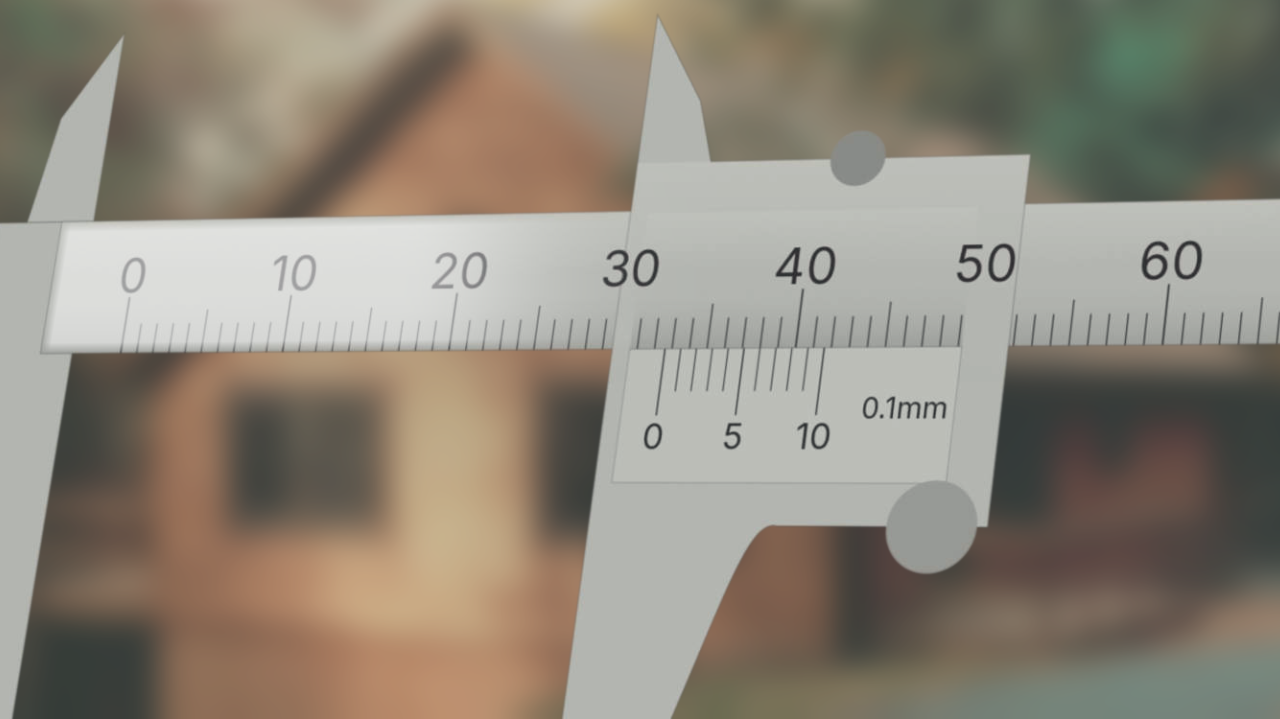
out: **32.6** mm
